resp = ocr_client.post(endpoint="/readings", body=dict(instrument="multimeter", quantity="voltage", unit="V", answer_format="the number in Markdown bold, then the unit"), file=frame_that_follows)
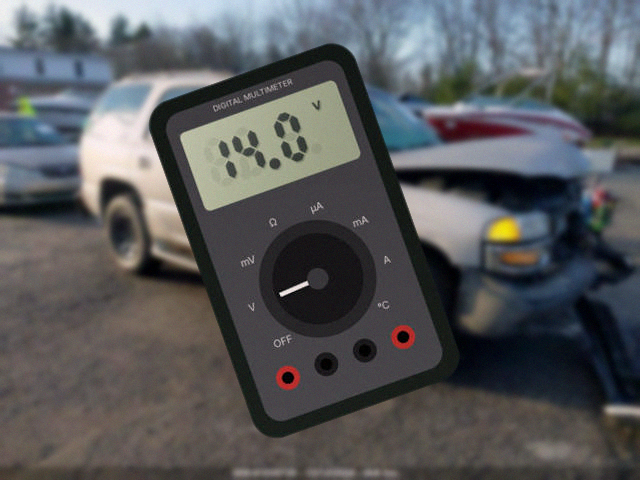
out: **14.0** V
